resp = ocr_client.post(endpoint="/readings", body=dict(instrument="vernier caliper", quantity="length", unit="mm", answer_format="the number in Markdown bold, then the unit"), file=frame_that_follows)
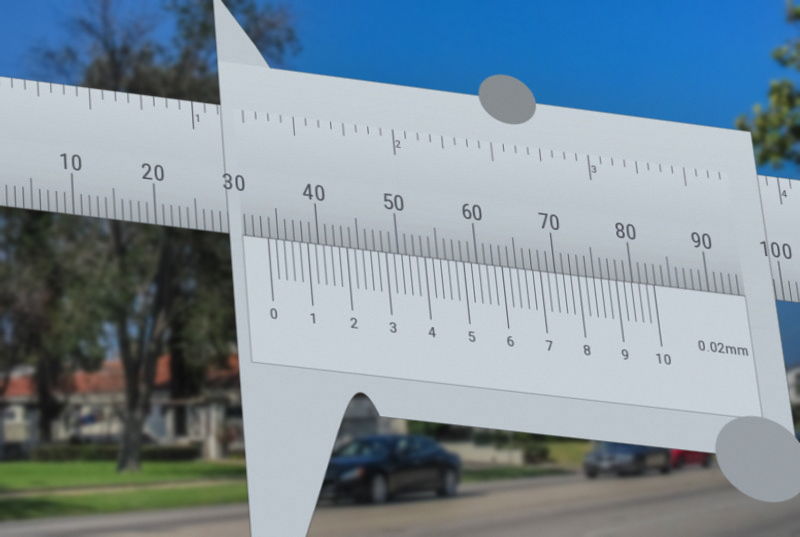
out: **33.8** mm
